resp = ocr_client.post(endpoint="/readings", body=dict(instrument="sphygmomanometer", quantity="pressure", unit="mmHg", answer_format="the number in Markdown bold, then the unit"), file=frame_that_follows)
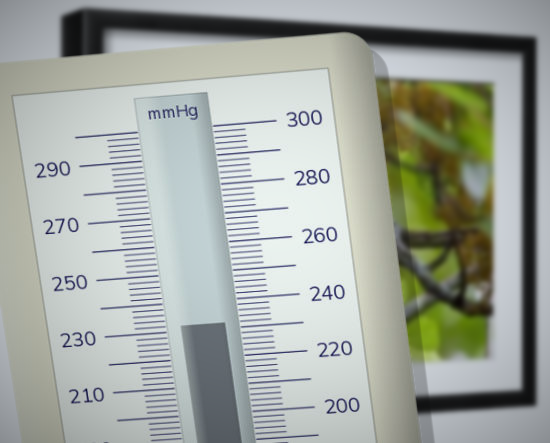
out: **232** mmHg
